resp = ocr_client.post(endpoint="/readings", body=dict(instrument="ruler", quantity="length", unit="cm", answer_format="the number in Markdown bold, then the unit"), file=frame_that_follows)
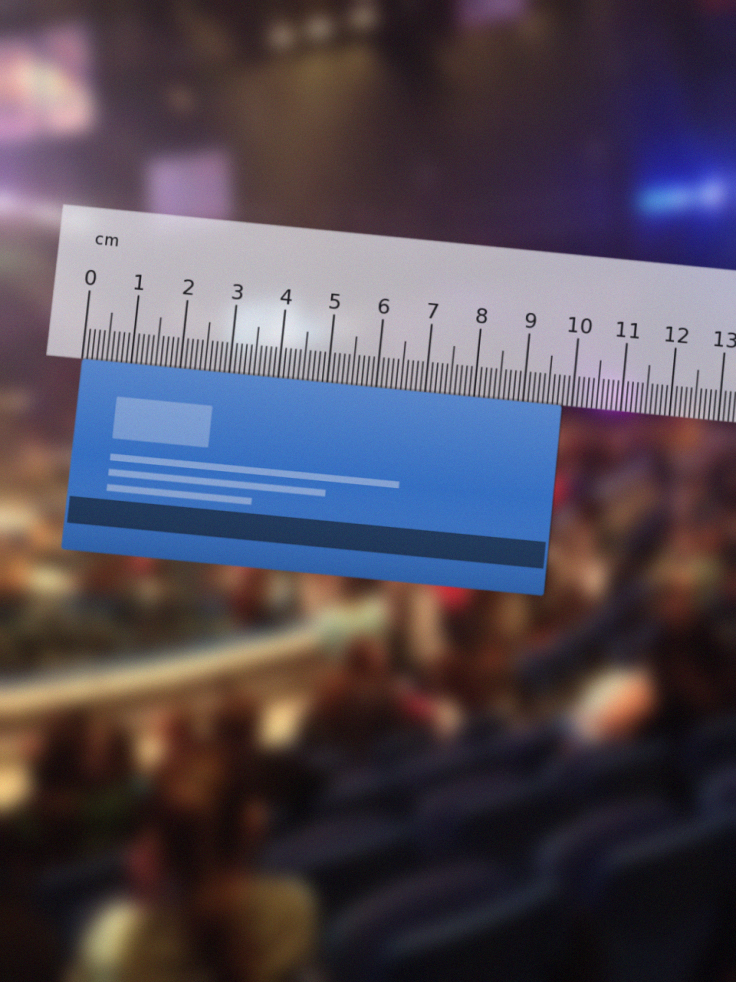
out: **9.8** cm
